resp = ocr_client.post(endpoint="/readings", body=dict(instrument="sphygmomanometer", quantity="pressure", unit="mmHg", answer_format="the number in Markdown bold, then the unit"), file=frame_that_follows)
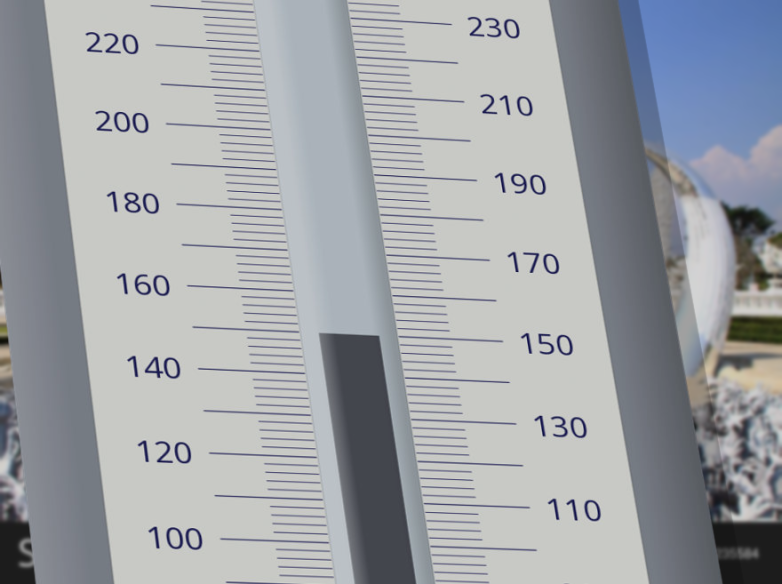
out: **150** mmHg
